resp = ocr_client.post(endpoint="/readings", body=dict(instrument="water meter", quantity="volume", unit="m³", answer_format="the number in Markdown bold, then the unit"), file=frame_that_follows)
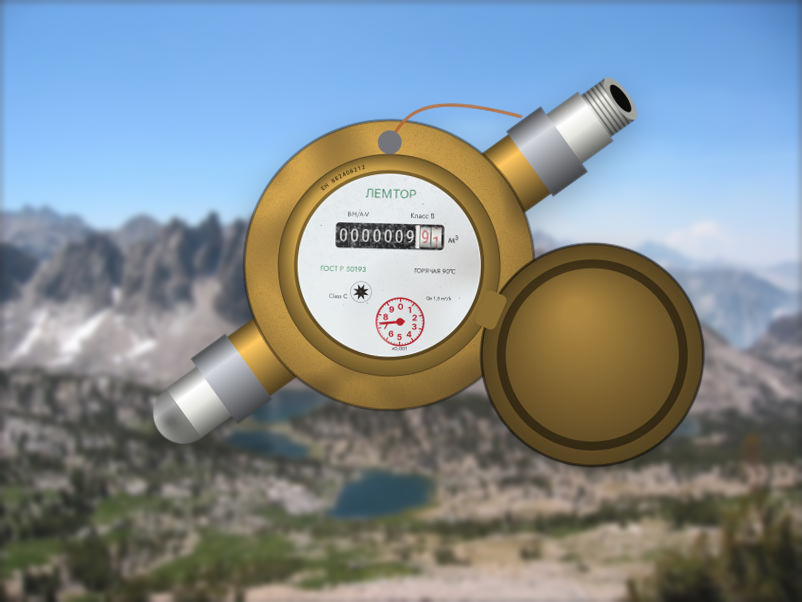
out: **9.907** m³
